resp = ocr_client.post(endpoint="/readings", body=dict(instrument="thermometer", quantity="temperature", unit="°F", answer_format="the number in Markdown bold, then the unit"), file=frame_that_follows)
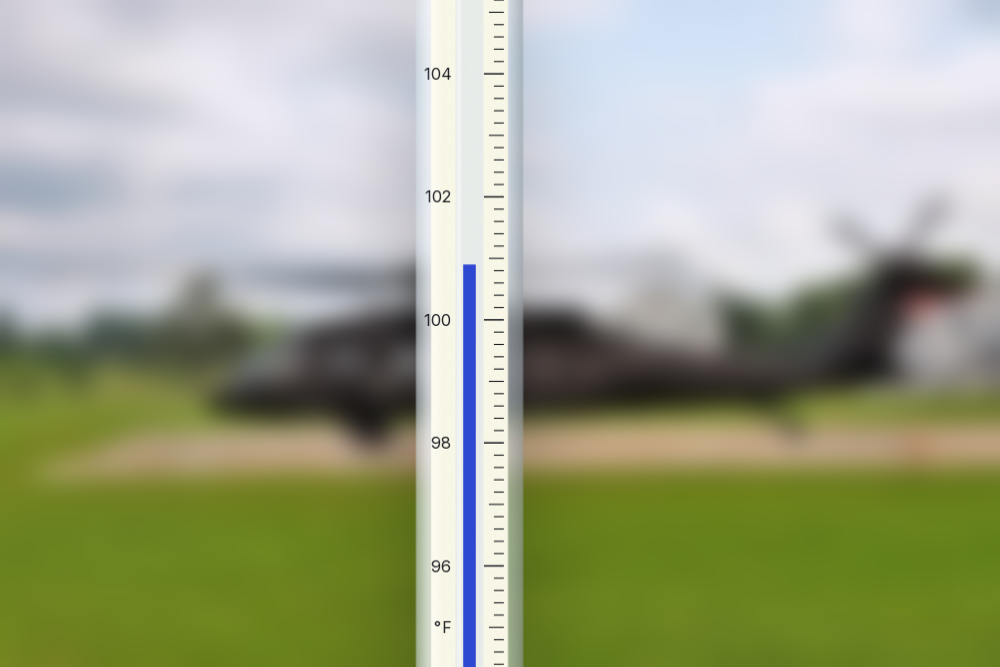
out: **100.9** °F
